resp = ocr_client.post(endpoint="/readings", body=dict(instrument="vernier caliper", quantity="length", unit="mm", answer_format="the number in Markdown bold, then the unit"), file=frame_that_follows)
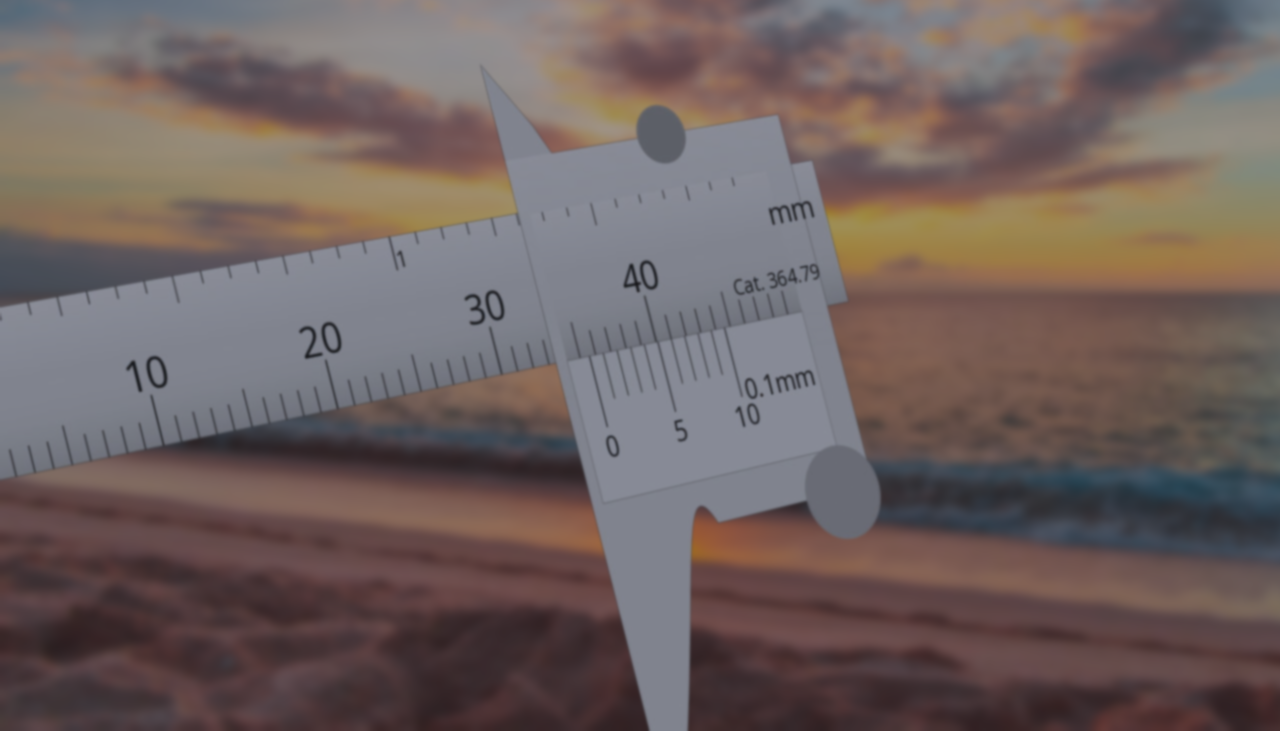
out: **35.6** mm
